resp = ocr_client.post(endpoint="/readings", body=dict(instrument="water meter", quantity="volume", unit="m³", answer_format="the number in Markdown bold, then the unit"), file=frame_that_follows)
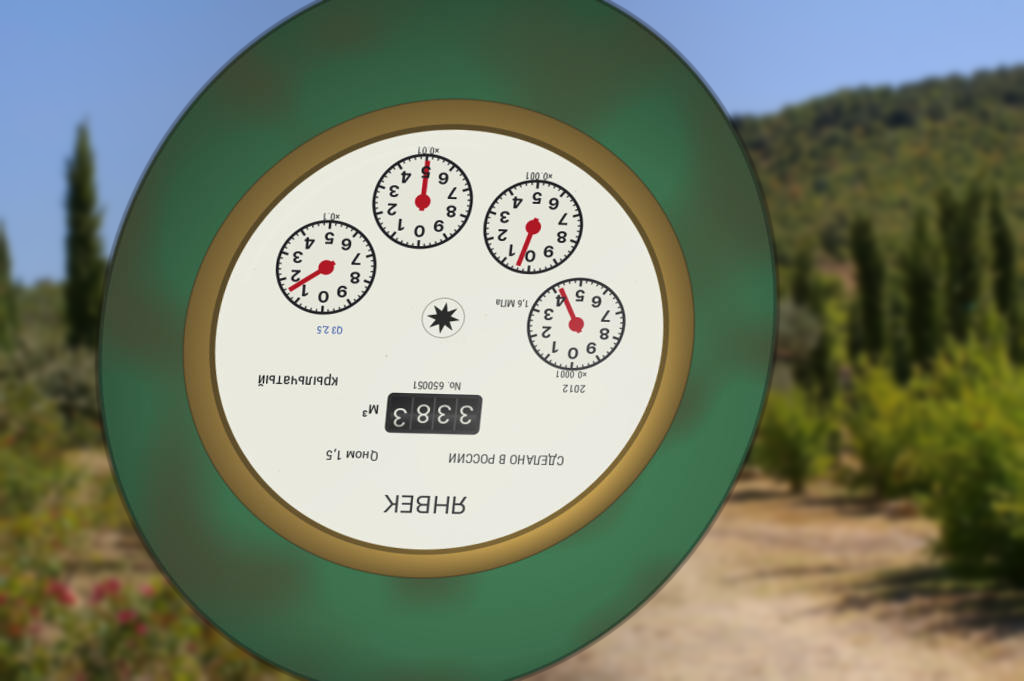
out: **3383.1504** m³
